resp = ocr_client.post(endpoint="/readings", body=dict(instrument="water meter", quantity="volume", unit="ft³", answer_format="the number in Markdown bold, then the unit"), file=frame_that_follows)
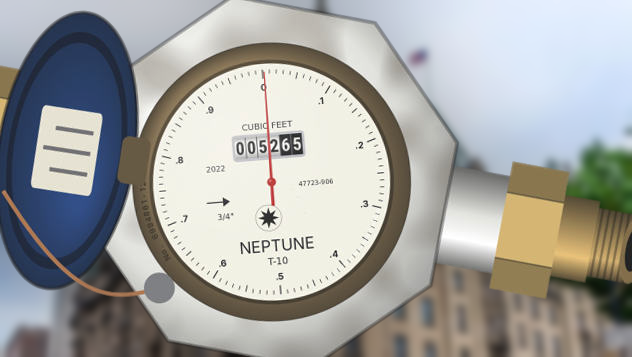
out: **5265.00** ft³
